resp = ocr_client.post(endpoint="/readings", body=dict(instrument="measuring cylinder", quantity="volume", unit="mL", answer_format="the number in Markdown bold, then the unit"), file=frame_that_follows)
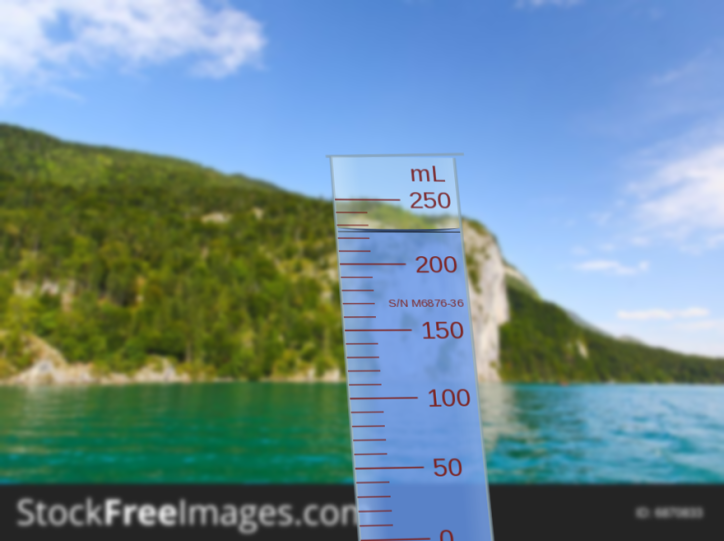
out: **225** mL
